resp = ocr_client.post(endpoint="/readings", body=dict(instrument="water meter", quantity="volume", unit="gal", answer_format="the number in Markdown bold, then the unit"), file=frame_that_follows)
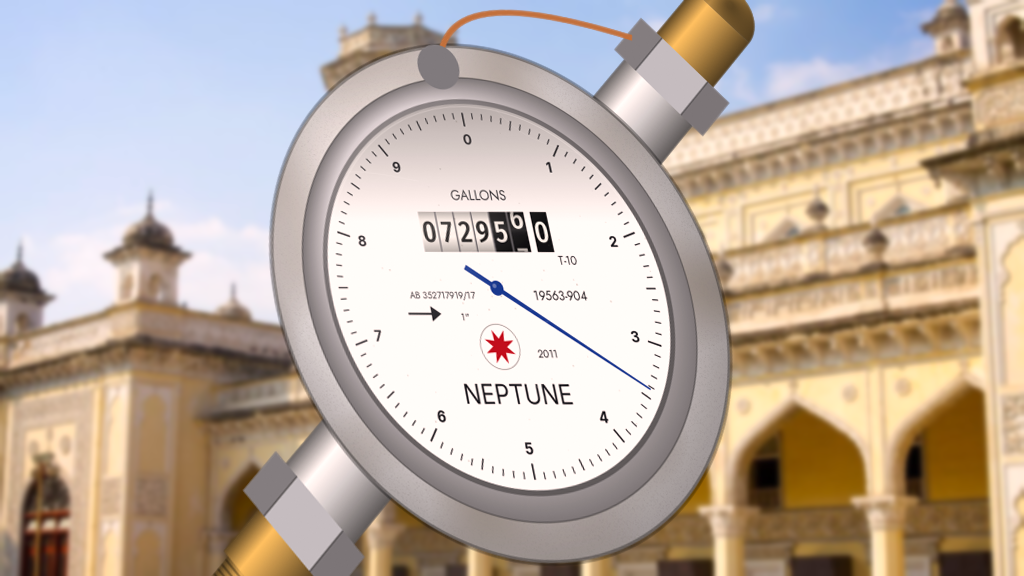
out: **729563.4** gal
